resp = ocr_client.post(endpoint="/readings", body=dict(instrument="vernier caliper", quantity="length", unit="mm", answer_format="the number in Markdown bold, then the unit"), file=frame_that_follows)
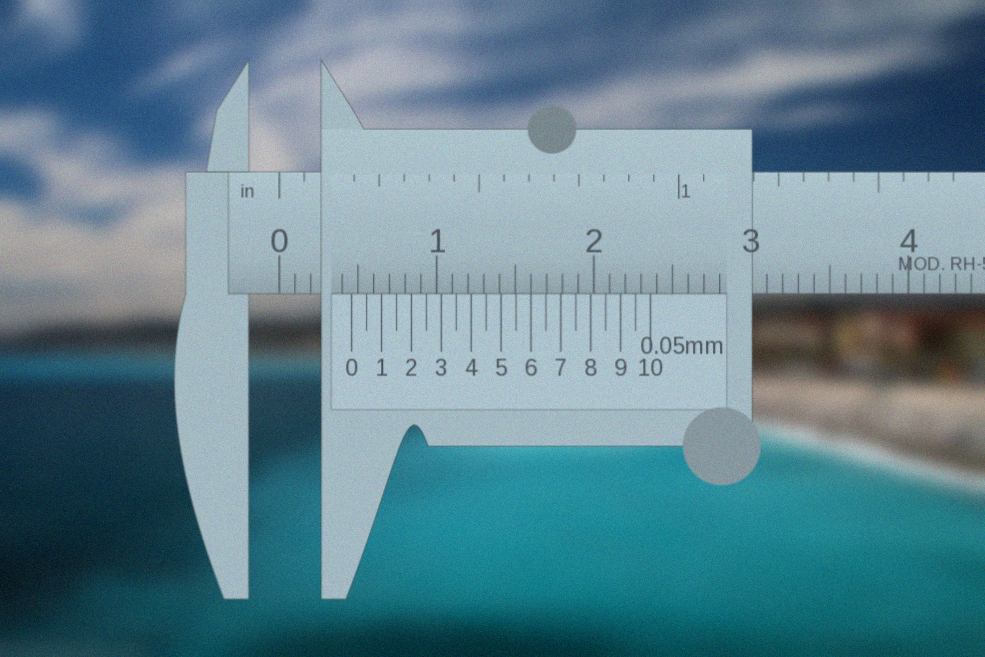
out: **4.6** mm
